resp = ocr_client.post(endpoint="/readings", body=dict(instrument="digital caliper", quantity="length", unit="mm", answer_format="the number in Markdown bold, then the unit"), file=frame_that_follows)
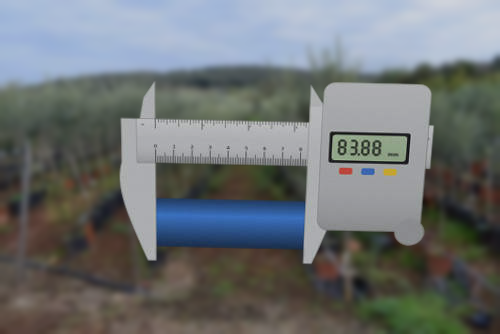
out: **83.88** mm
